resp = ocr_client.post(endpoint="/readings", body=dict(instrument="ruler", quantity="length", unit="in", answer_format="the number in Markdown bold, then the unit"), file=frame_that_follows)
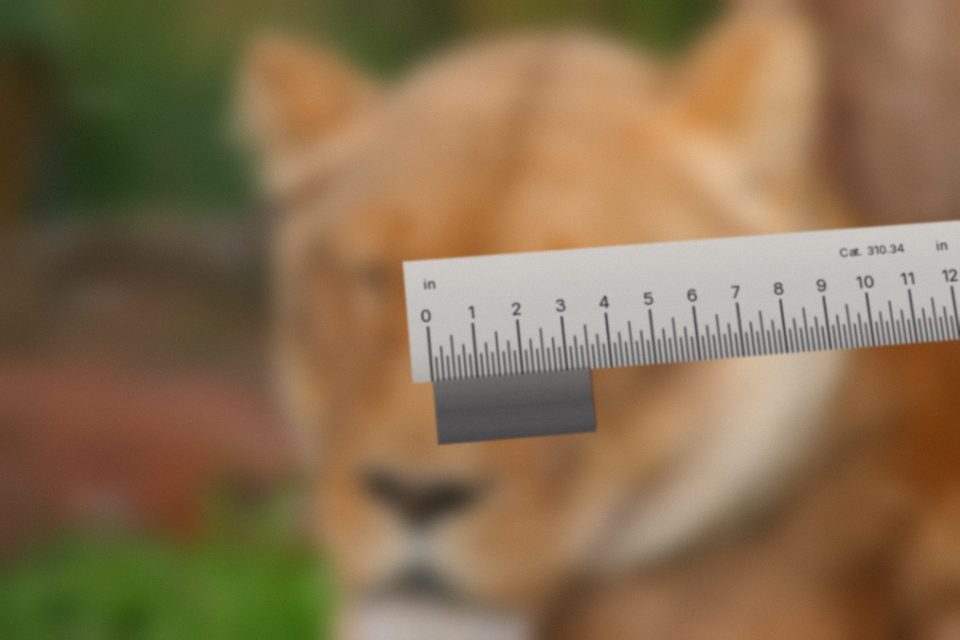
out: **3.5** in
